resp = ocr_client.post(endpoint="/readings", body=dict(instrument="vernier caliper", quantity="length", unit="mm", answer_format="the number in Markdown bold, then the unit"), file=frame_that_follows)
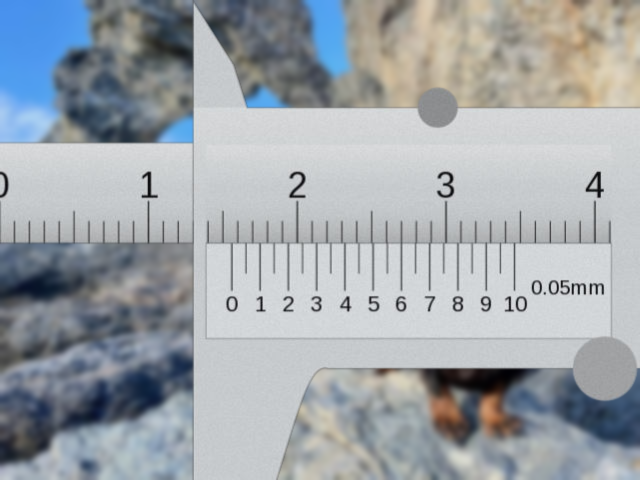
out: **15.6** mm
